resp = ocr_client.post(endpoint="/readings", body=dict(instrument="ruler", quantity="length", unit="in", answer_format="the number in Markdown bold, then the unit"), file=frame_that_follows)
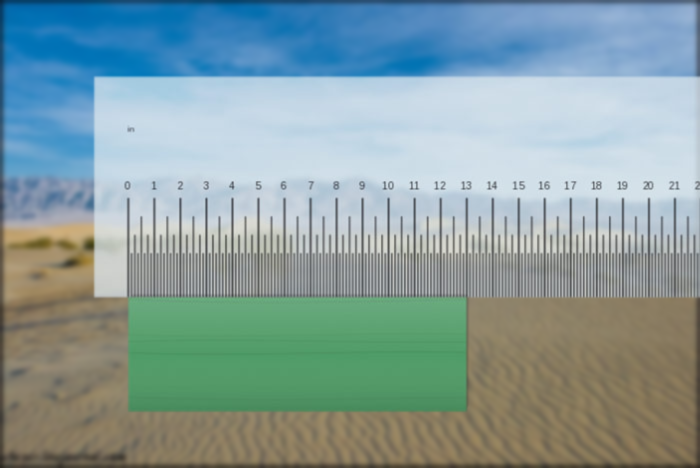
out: **13** in
